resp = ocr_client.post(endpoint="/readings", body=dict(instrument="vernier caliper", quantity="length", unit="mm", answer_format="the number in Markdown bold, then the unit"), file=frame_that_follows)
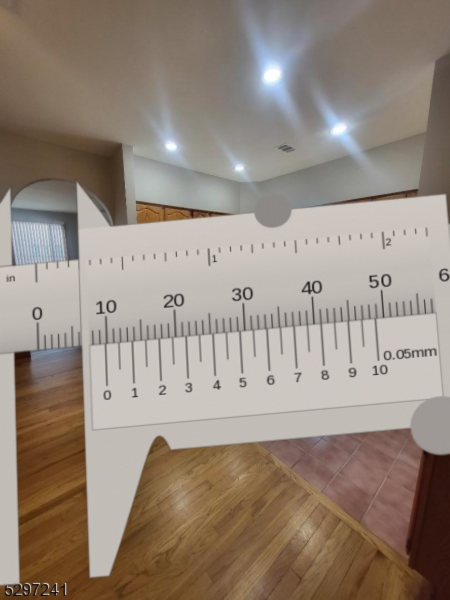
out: **9.8** mm
